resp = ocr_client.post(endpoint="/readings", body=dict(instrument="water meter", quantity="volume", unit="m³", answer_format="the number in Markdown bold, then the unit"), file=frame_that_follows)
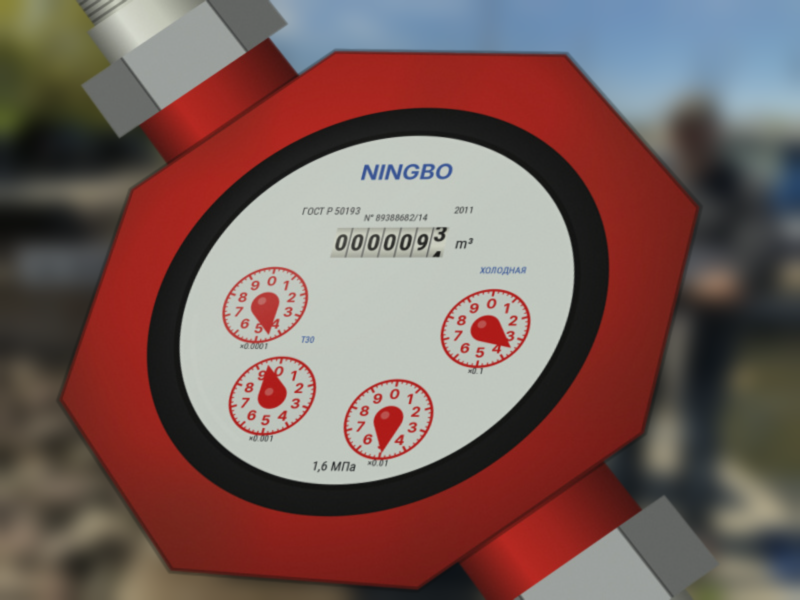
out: **93.3494** m³
